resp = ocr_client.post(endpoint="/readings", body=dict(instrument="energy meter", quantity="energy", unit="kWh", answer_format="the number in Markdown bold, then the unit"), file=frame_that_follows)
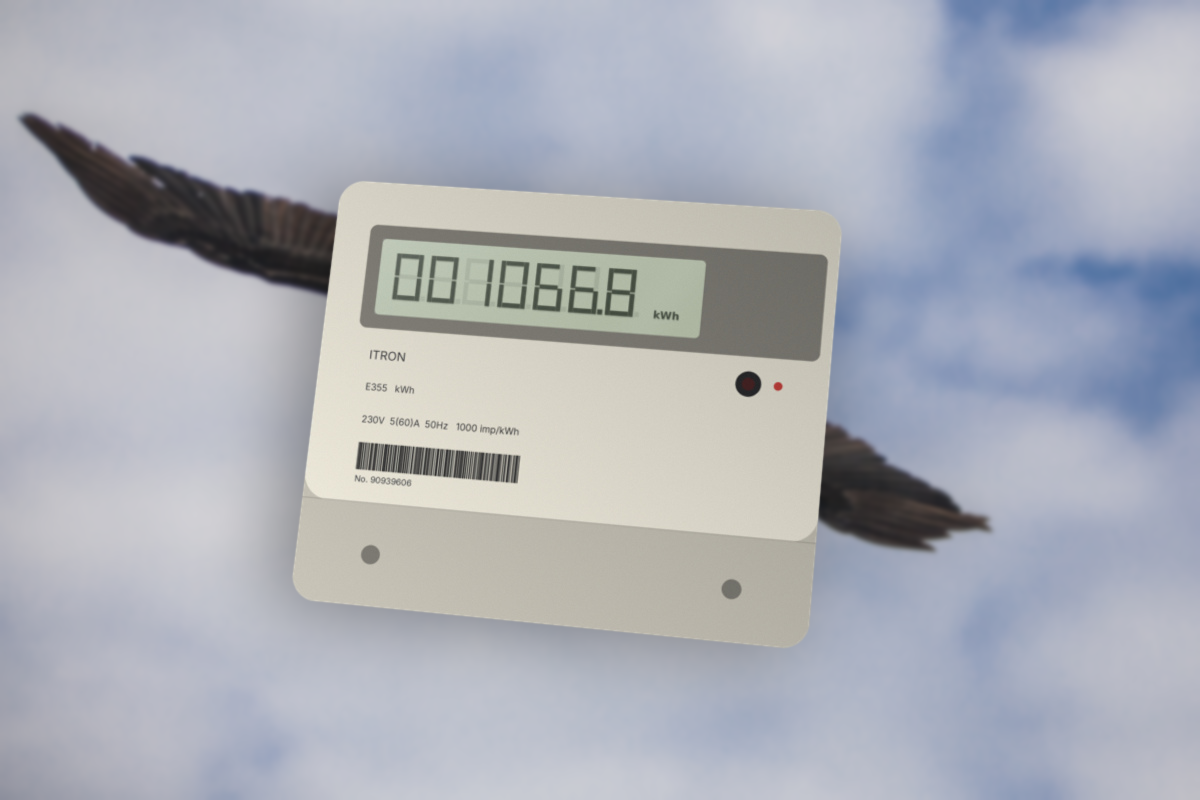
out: **1066.8** kWh
